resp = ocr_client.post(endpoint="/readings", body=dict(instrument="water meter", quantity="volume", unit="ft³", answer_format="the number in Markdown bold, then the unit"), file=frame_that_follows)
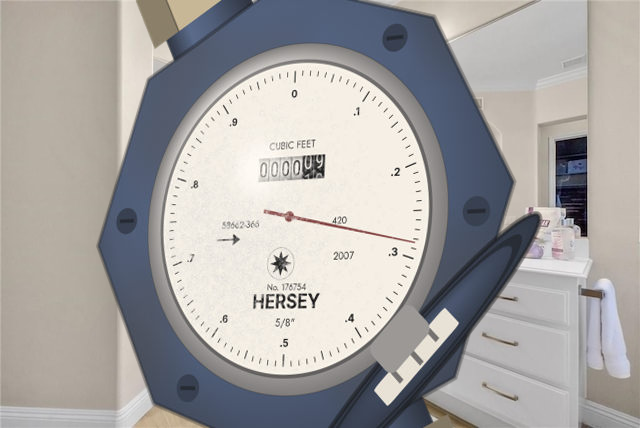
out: **9.28** ft³
